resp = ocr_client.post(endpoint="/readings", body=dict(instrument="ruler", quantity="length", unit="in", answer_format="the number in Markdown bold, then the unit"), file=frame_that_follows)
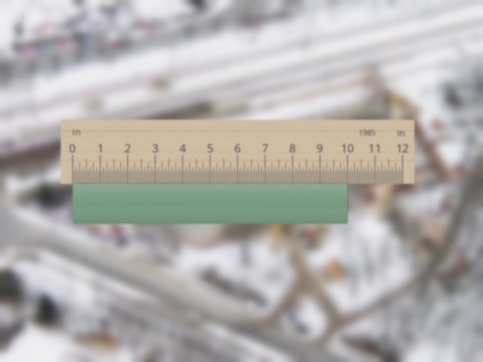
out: **10** in
